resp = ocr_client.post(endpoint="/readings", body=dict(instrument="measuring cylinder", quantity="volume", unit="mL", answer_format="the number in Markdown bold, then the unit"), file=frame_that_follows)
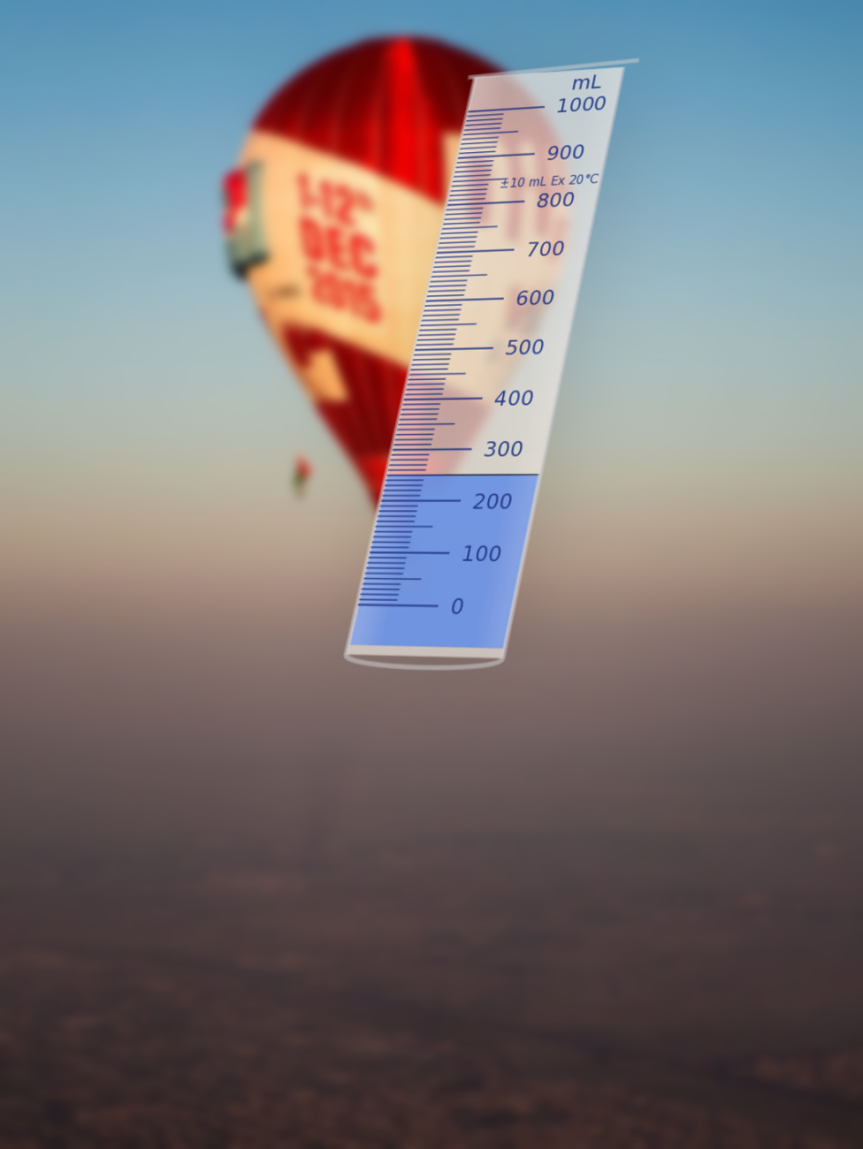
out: **250** mL
